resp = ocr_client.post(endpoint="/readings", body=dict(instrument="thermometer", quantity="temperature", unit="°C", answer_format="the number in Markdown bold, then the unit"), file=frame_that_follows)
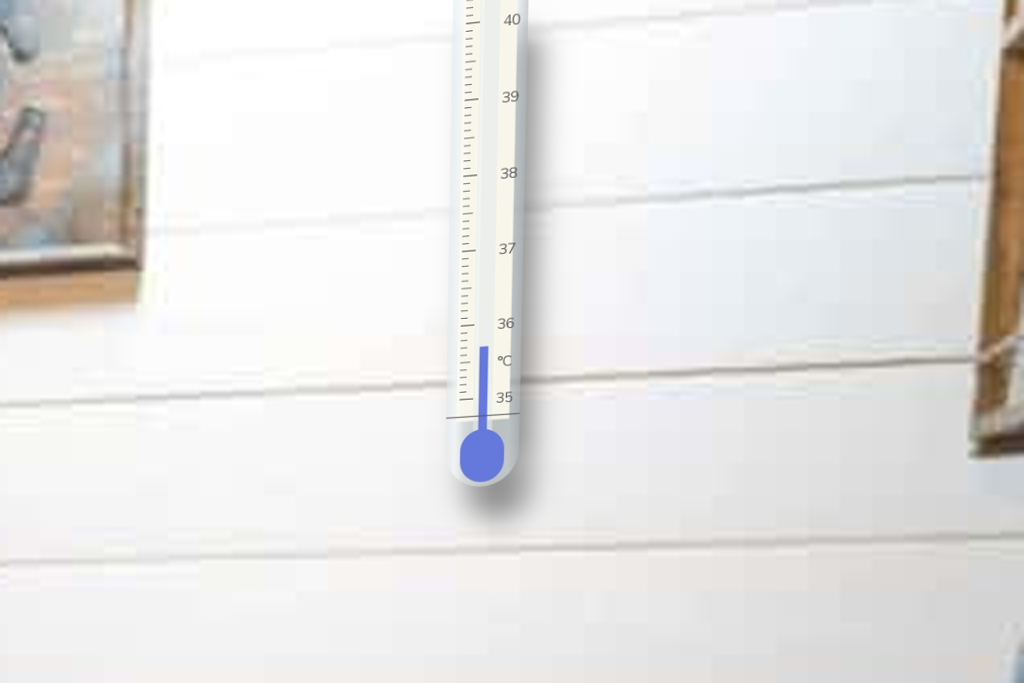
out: **35.7** °C
